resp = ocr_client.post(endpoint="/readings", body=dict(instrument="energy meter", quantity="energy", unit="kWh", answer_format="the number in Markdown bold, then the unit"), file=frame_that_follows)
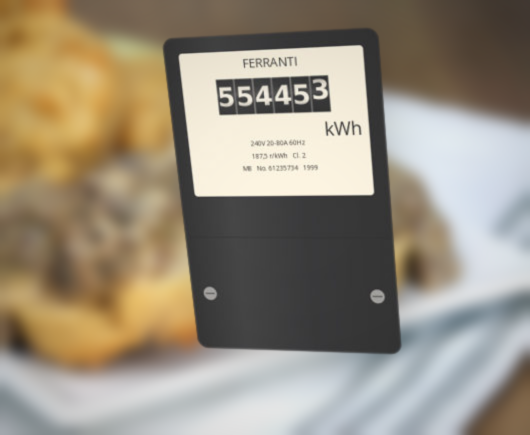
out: **554453** kWh
